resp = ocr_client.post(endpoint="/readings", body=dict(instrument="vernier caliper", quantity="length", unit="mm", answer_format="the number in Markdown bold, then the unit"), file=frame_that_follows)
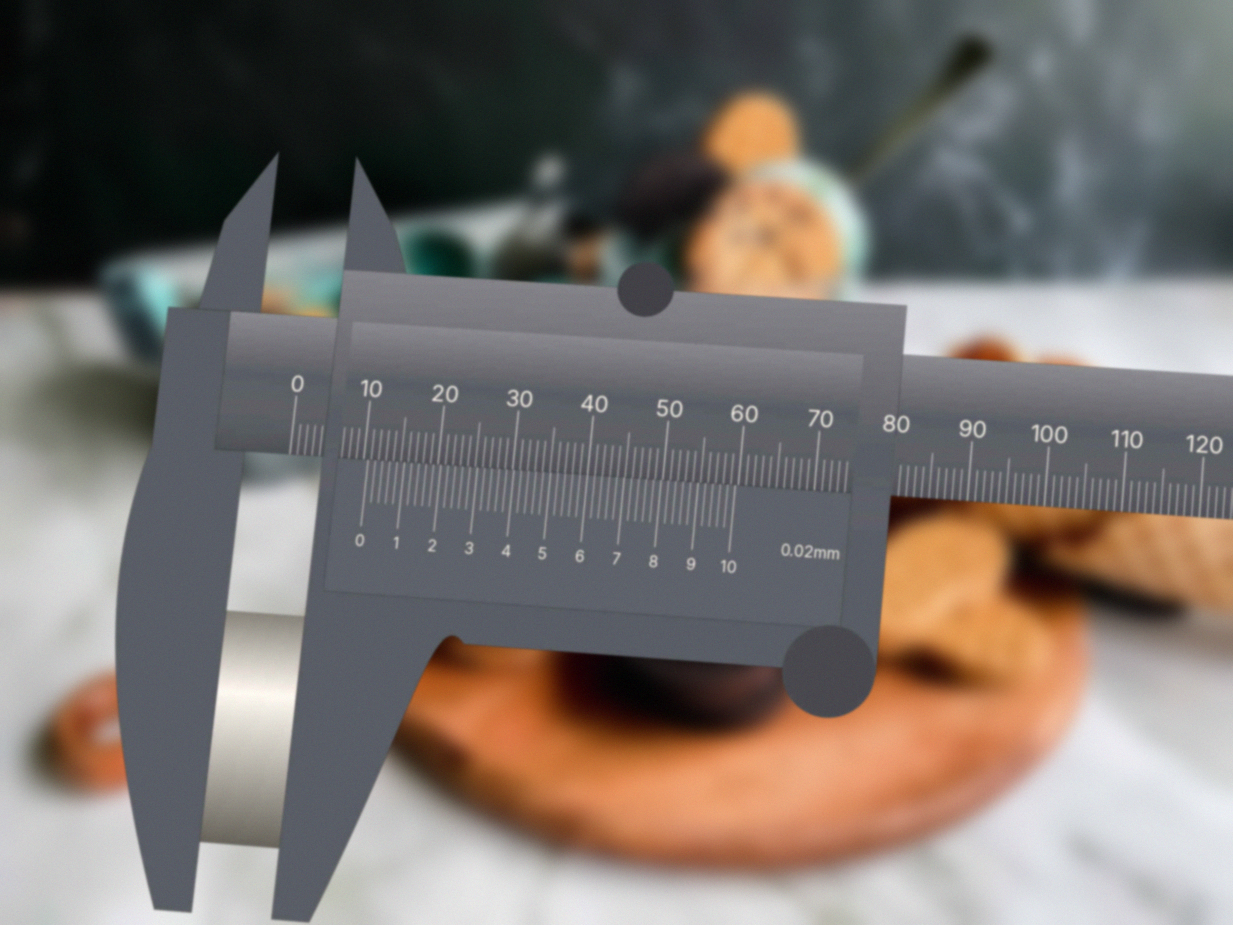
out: **10.6** mm
